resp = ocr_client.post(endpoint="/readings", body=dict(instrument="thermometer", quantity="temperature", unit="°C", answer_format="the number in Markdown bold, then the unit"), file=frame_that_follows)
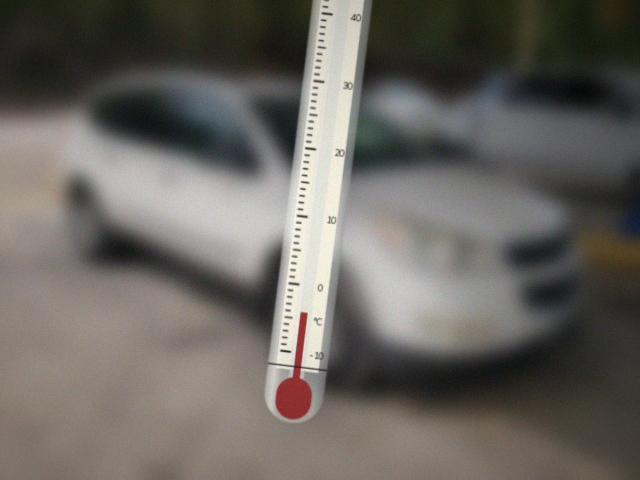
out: **-4** °C
